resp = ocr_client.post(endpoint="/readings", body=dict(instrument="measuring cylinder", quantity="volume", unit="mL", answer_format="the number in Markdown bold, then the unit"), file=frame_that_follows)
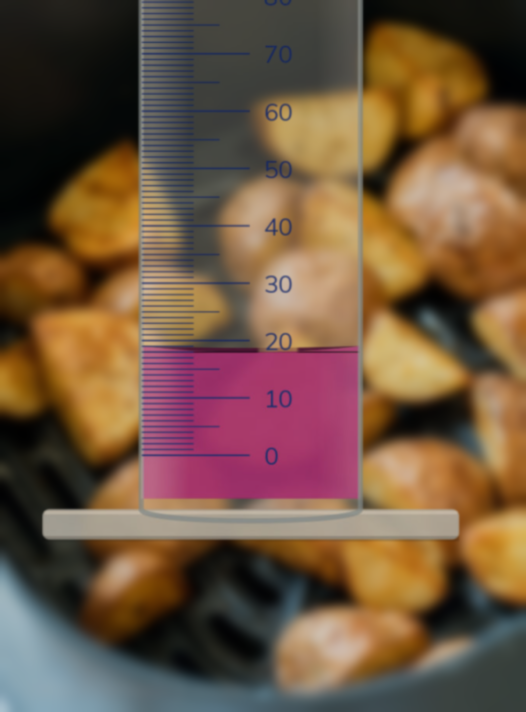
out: **18** mL
